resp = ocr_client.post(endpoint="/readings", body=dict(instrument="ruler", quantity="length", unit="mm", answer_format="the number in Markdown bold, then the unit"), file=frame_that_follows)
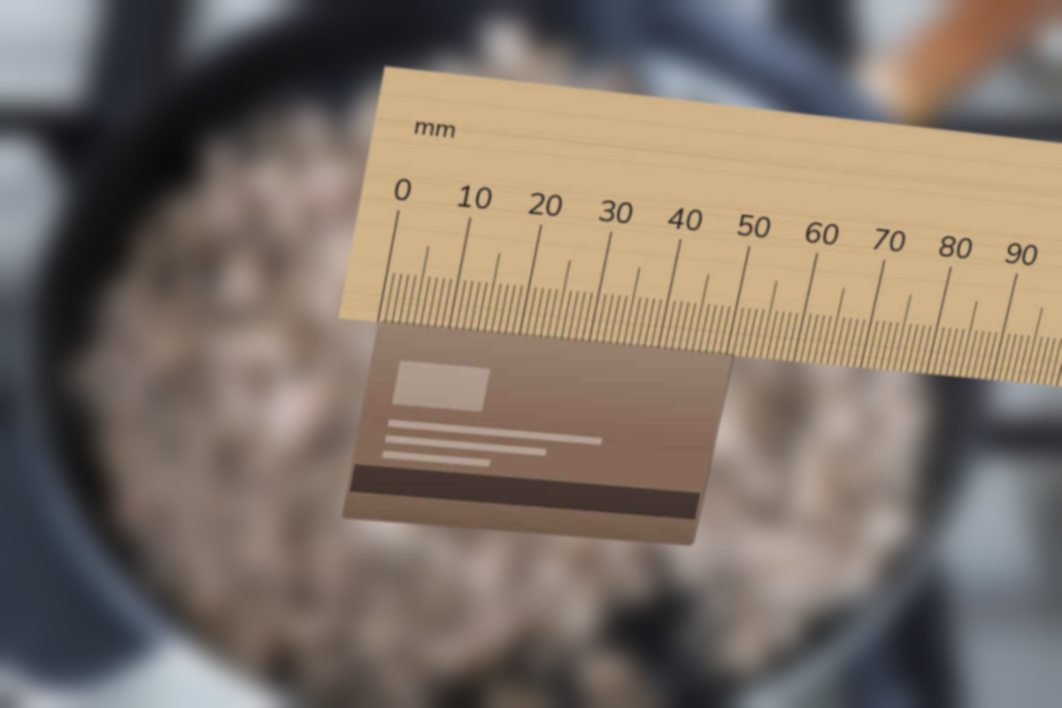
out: **51** mm
